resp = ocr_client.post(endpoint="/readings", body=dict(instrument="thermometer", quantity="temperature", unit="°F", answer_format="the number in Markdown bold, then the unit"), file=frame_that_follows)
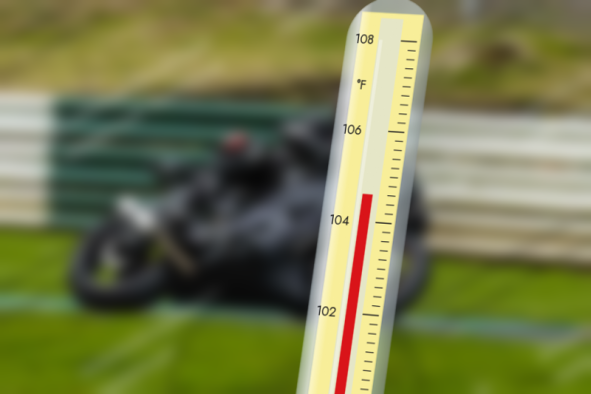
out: **104.6** °F
